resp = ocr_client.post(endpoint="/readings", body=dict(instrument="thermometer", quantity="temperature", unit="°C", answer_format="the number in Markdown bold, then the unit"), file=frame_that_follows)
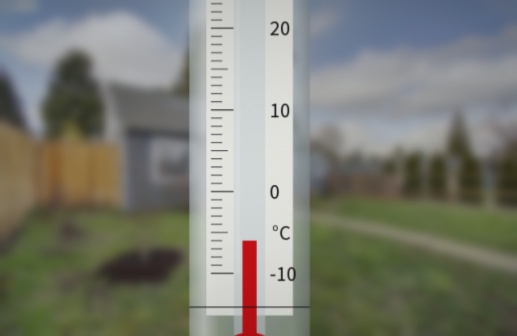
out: **-6** °C
